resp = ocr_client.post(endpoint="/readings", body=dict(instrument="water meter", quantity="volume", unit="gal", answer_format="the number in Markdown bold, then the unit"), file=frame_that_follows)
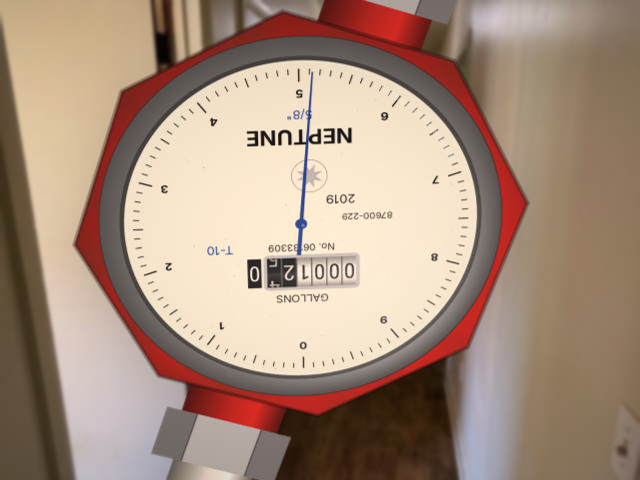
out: **1245.1** gal
